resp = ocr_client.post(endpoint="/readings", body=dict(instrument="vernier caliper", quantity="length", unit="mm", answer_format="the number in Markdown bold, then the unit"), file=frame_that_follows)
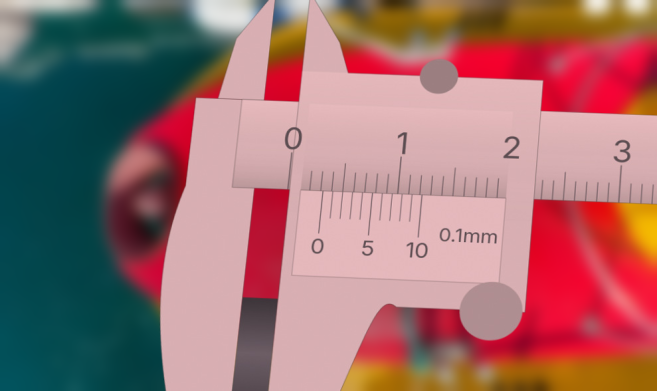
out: **3.2** mm
